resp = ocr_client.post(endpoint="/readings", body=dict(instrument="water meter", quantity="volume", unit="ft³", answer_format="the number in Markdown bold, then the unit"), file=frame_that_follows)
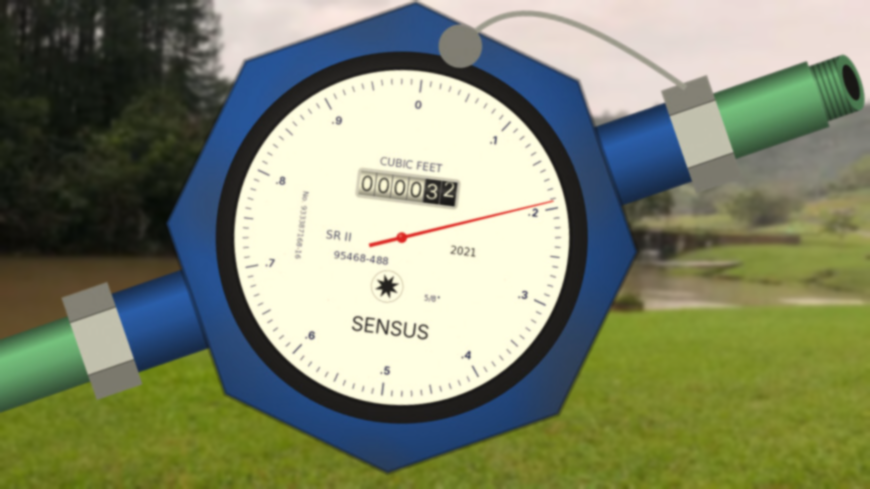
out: **32.19** ft³
